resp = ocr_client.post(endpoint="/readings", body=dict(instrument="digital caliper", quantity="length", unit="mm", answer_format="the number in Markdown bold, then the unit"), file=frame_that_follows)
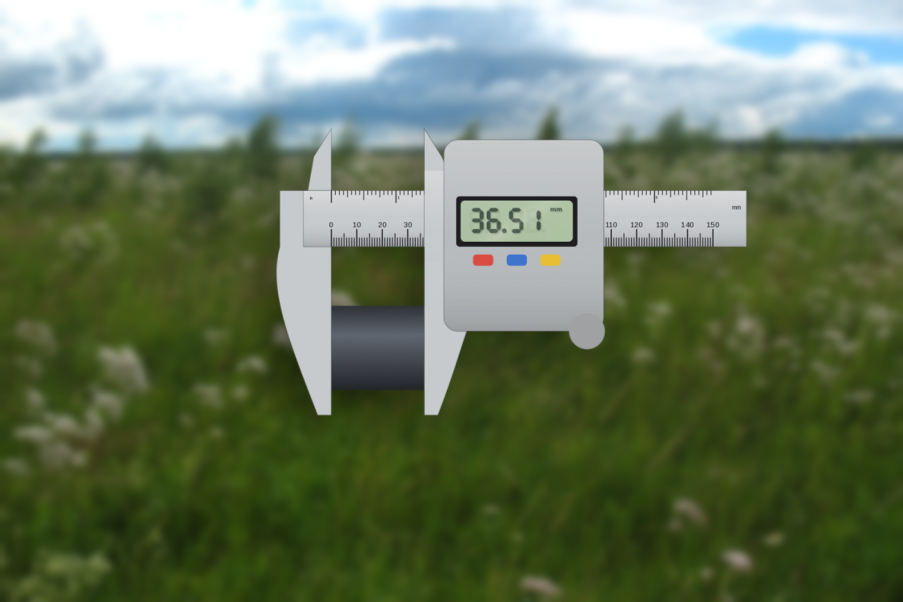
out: **36.51** mm
